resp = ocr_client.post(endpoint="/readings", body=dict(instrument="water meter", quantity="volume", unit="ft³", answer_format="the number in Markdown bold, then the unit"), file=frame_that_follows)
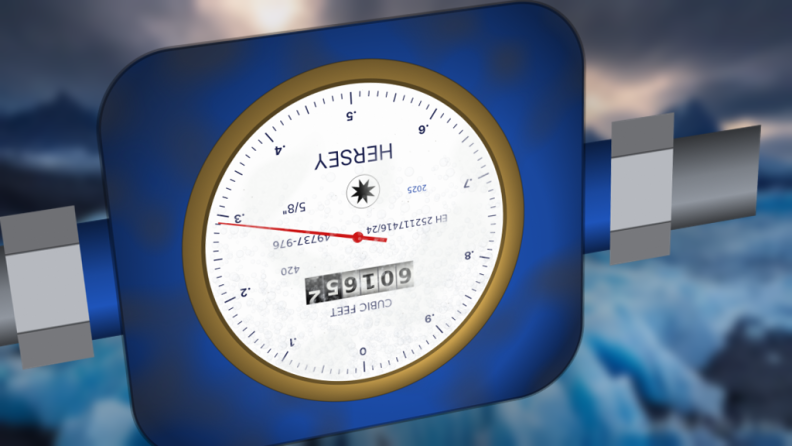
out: **601652.29** ft³
